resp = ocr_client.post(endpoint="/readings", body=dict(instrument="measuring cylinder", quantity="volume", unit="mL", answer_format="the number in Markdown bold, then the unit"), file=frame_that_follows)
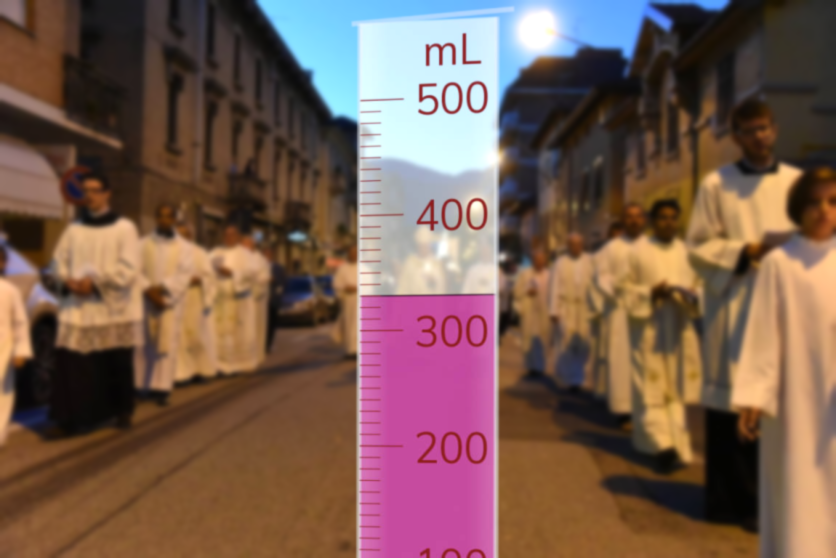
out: **330** mL
